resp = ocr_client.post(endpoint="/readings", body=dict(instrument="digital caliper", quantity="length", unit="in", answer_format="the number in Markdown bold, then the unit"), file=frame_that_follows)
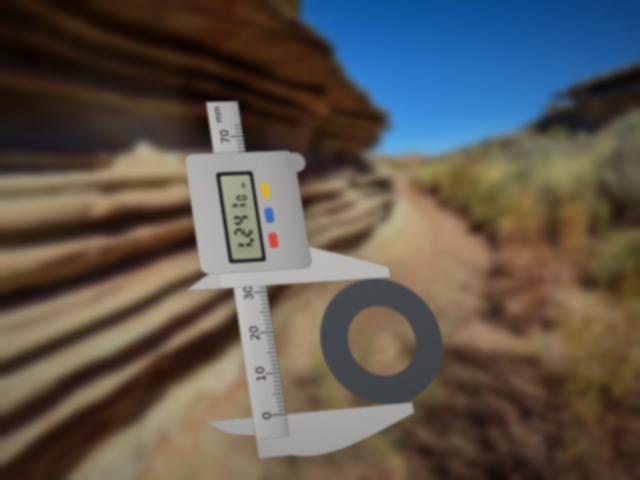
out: **1.2410** in
